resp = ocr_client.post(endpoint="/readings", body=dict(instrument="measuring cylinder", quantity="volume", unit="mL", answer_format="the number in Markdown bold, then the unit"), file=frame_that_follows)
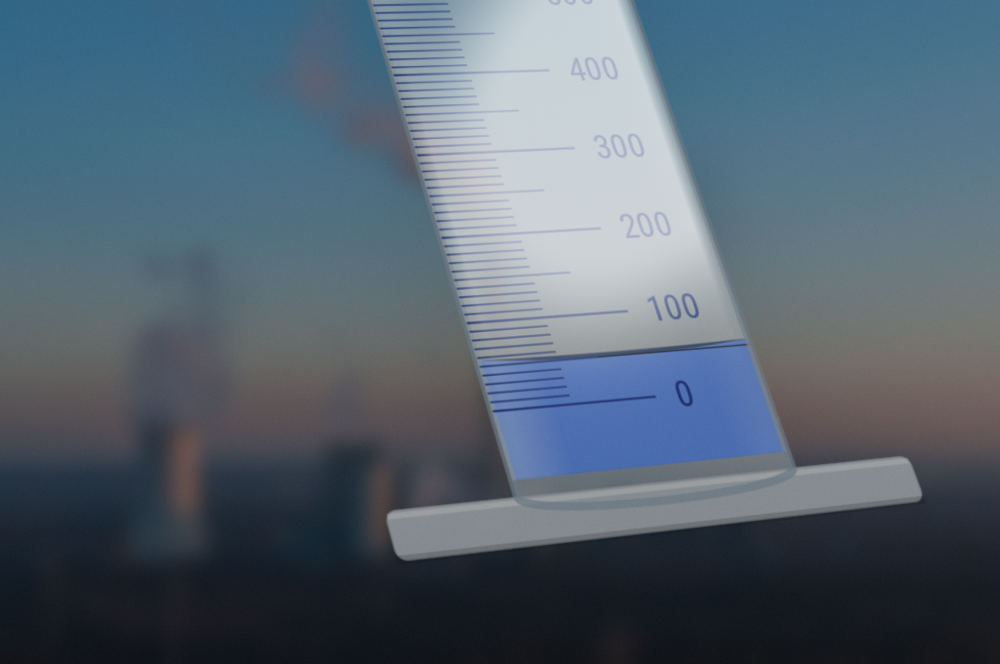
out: **50** mL
